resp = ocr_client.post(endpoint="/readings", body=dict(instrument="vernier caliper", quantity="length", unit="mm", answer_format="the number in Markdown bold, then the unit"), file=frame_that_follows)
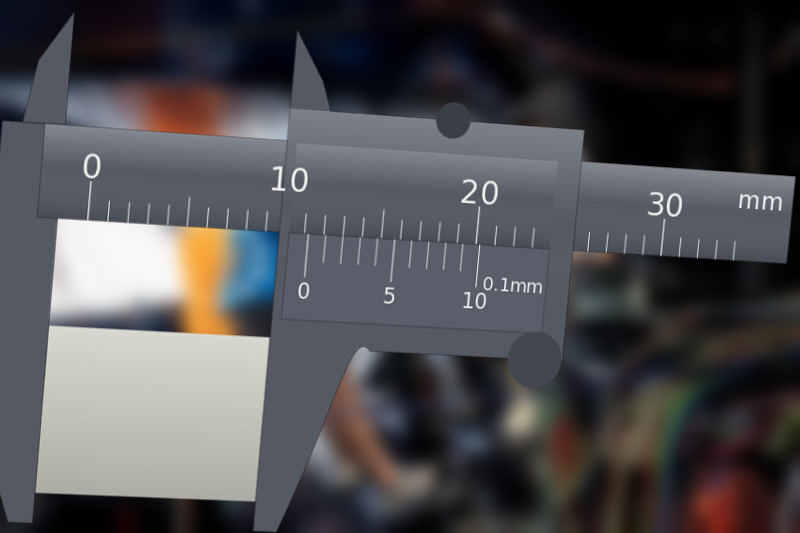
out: **11.2** mm
